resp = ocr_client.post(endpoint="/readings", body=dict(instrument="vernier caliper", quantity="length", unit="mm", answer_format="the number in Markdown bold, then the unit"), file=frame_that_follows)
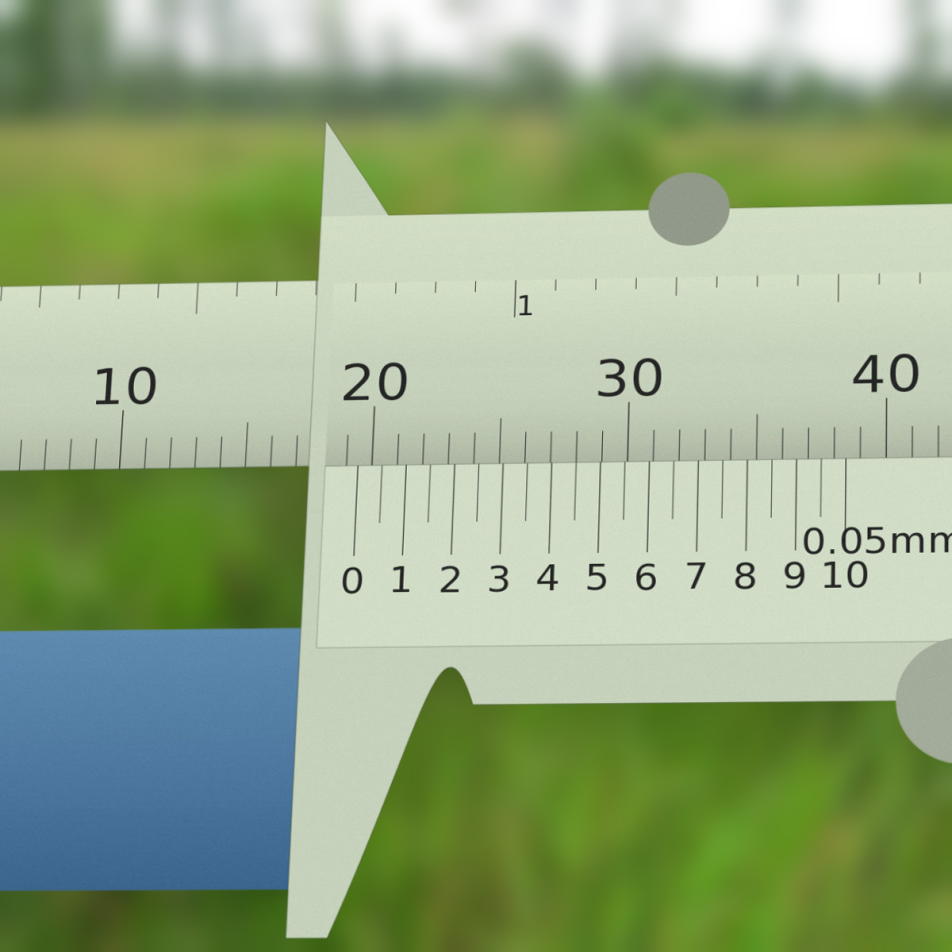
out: **19.45** mm
